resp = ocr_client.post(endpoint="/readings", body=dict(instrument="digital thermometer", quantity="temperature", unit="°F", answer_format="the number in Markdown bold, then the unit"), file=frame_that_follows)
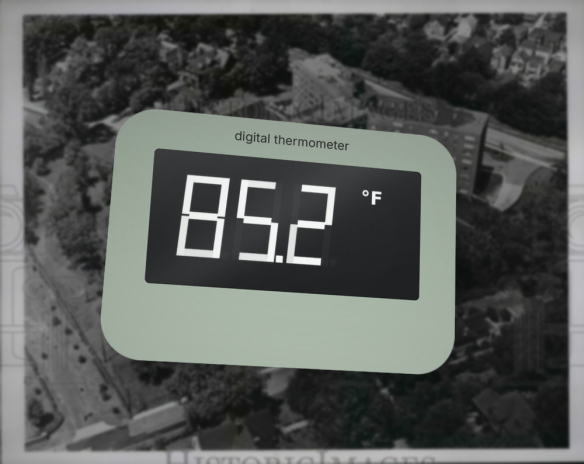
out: **85.2** °F
